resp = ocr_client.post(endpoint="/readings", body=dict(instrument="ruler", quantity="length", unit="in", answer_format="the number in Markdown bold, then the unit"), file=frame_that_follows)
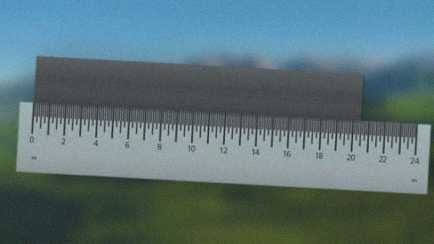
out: **20.5** in
